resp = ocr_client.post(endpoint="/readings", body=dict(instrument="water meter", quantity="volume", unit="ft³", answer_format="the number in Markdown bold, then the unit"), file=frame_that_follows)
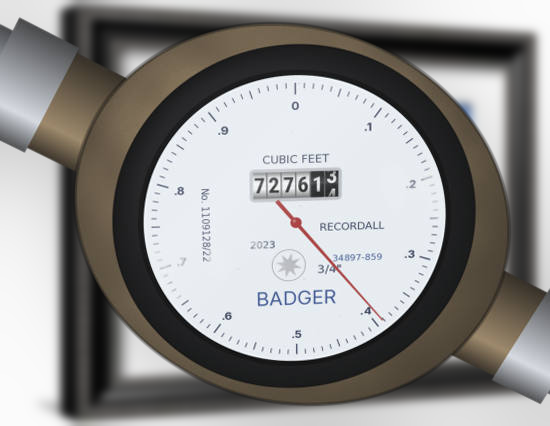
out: **727613.39** ft³
